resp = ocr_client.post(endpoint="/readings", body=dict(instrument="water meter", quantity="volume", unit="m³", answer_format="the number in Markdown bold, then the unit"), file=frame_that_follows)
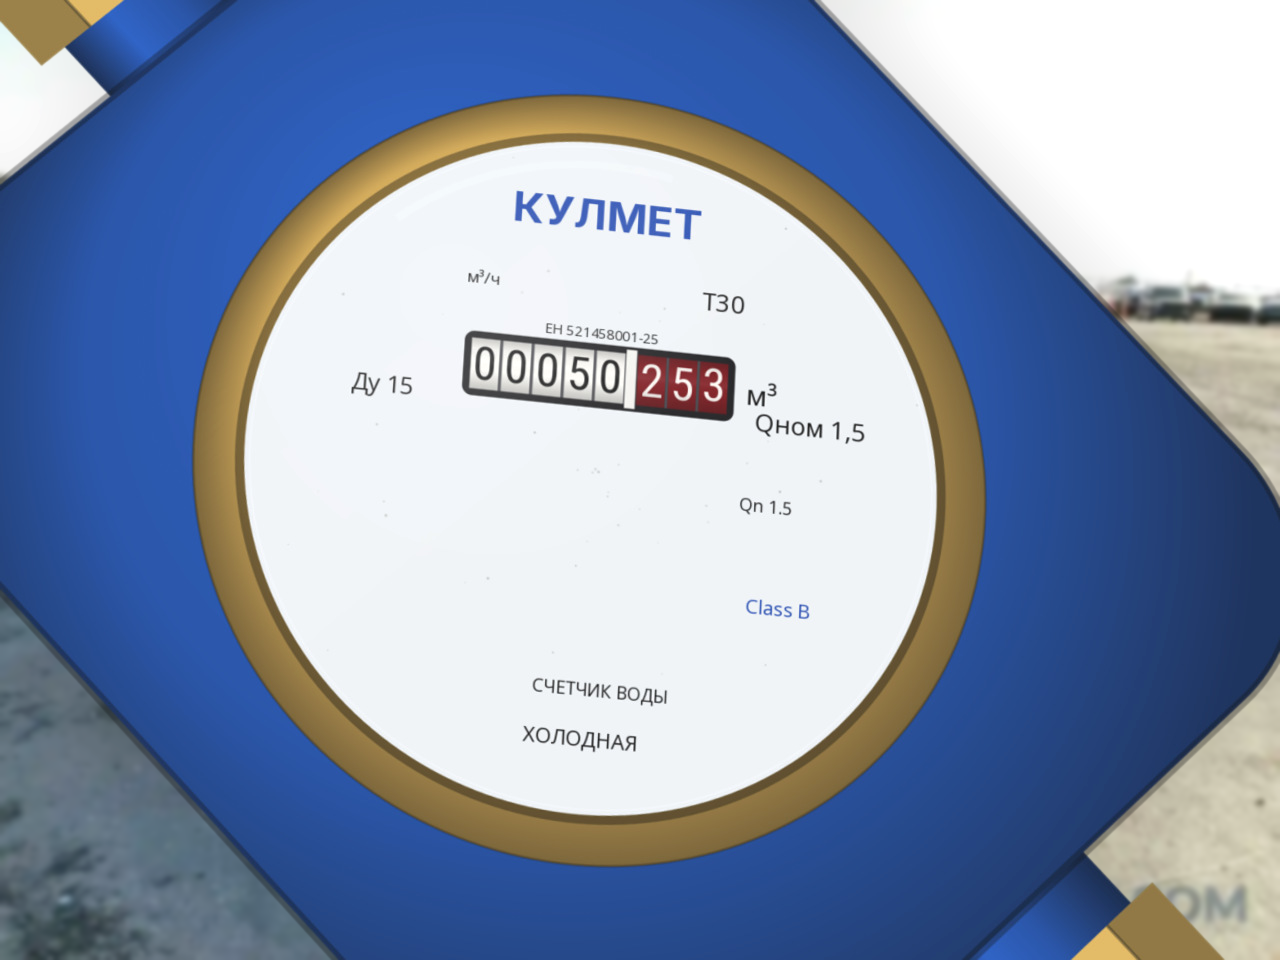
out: **50.253** m³
